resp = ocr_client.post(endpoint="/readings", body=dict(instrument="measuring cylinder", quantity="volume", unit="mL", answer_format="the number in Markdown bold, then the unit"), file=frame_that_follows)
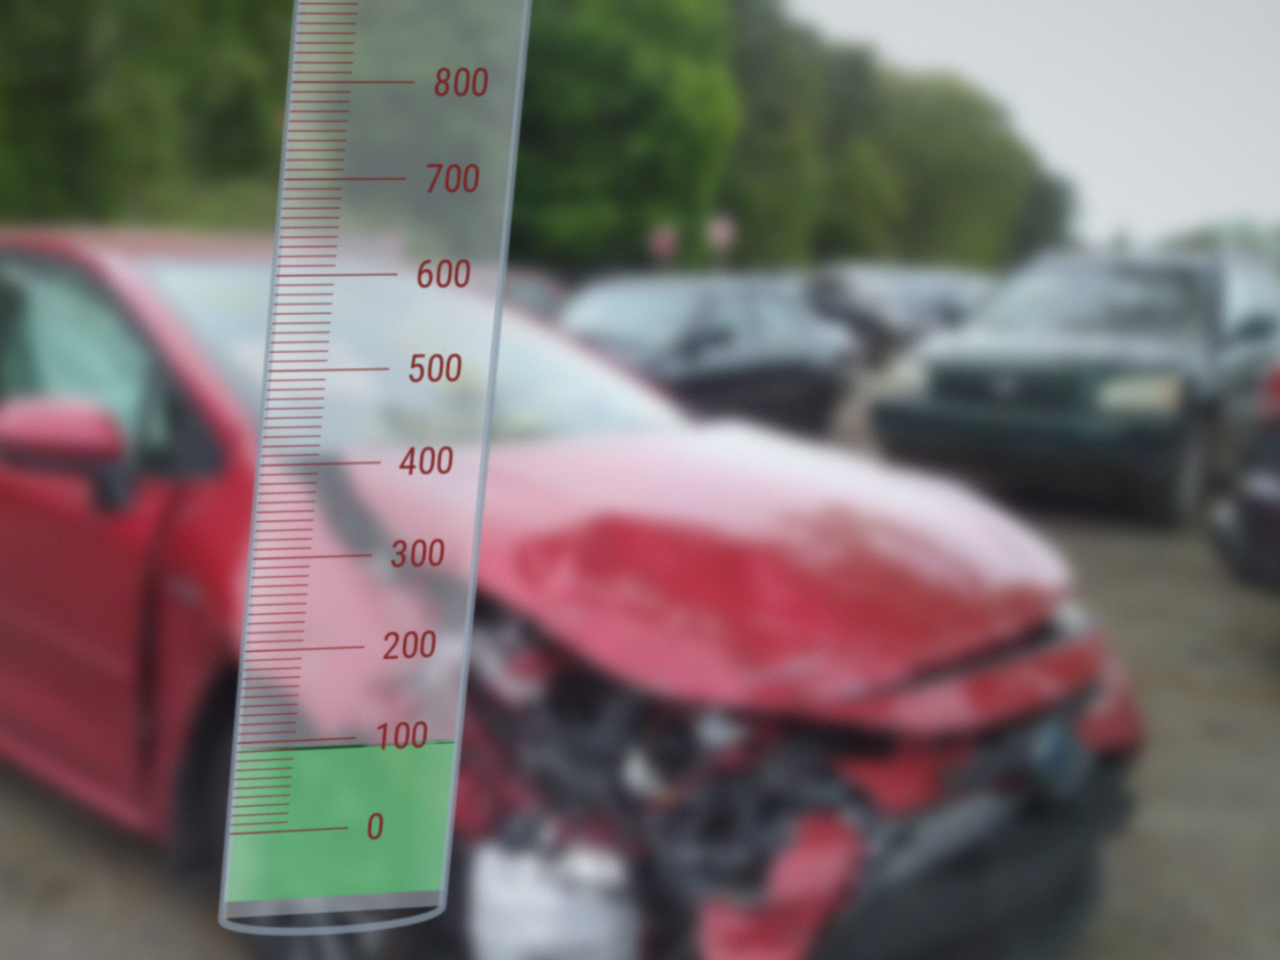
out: **90** mL
